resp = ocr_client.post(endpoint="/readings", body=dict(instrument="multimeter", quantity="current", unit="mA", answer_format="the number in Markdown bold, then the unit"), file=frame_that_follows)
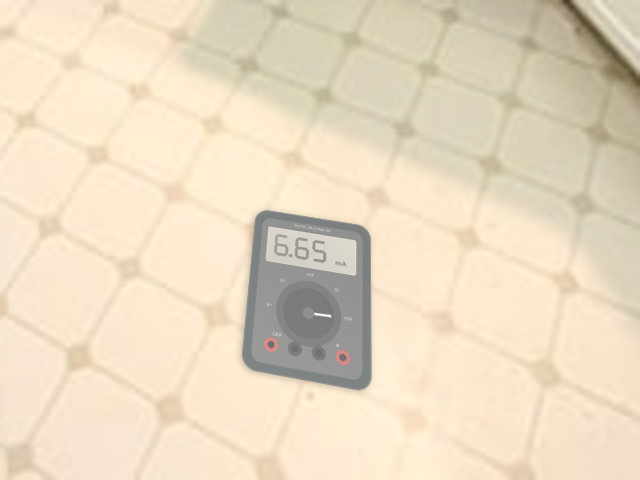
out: **6.65** mA
